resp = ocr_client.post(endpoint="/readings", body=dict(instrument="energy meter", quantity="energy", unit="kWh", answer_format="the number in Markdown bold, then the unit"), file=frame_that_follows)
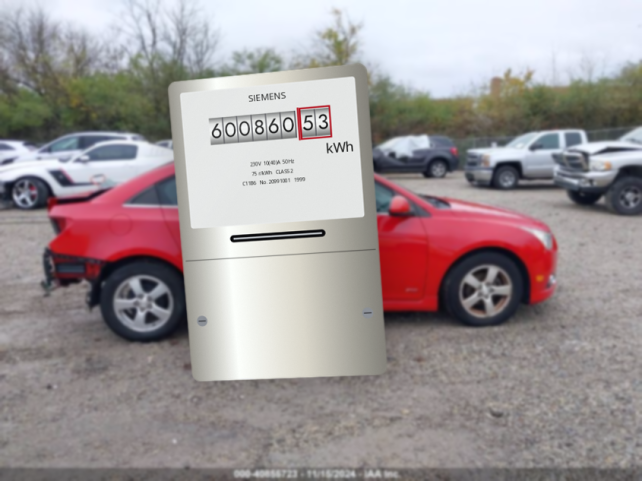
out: **600860.53** kWh
